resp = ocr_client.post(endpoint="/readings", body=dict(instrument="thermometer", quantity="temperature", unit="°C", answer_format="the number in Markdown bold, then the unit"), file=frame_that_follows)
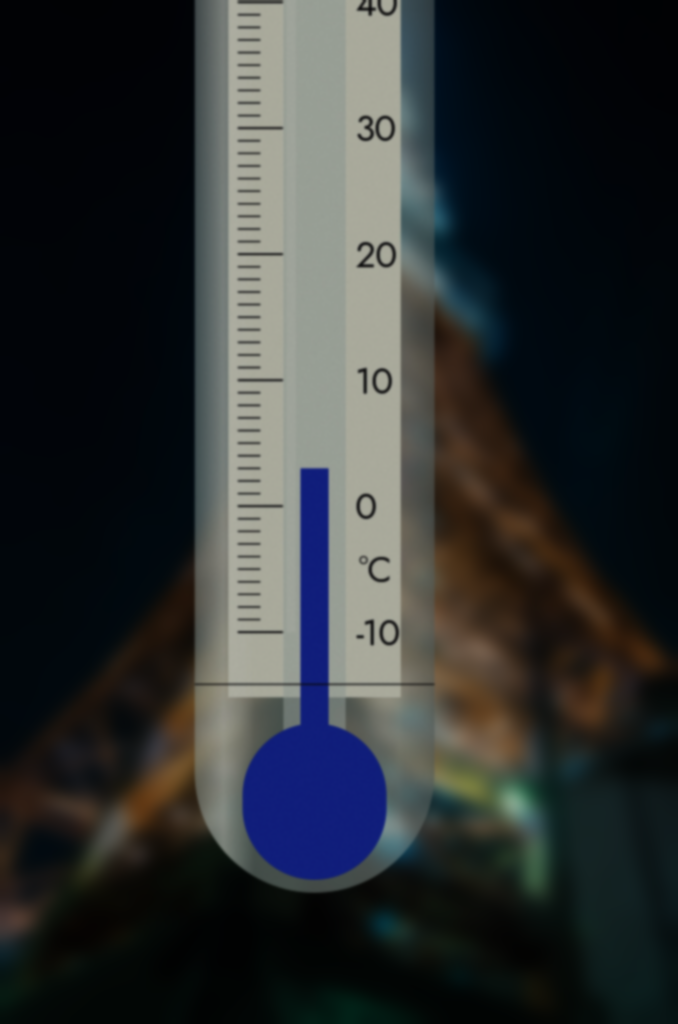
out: **3** °C
